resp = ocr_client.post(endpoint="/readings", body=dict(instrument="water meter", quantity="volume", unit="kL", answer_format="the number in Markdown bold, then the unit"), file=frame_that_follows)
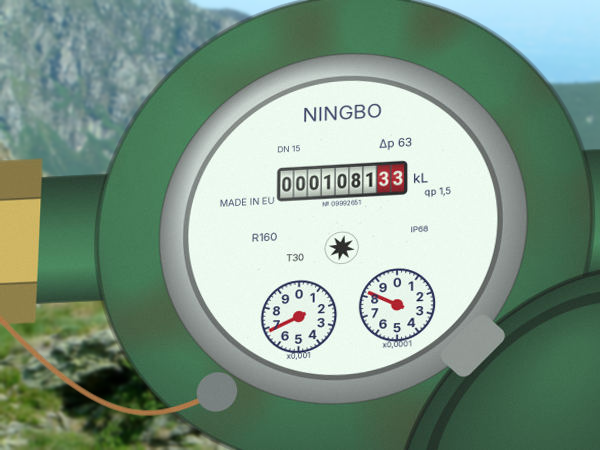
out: **1081.3368** kL
